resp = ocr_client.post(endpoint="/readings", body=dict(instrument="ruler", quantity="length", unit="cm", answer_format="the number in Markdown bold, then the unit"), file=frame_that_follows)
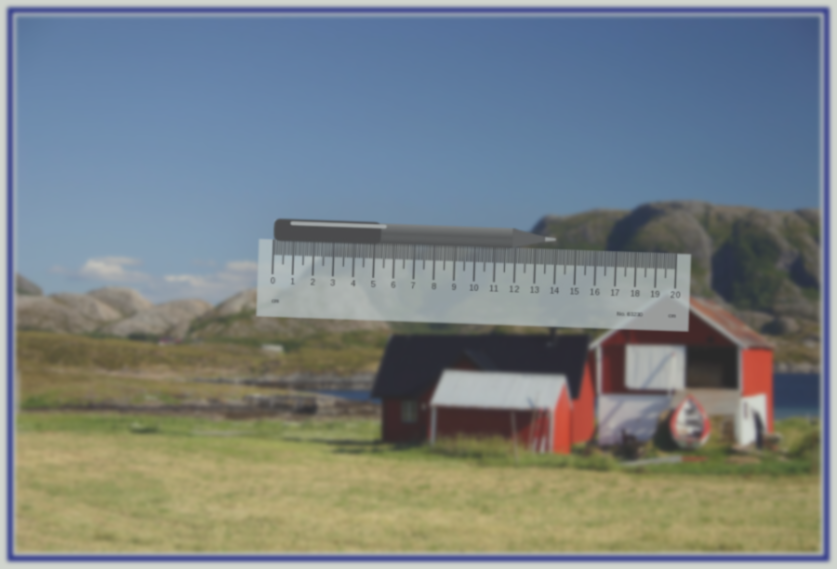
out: **14** cm
